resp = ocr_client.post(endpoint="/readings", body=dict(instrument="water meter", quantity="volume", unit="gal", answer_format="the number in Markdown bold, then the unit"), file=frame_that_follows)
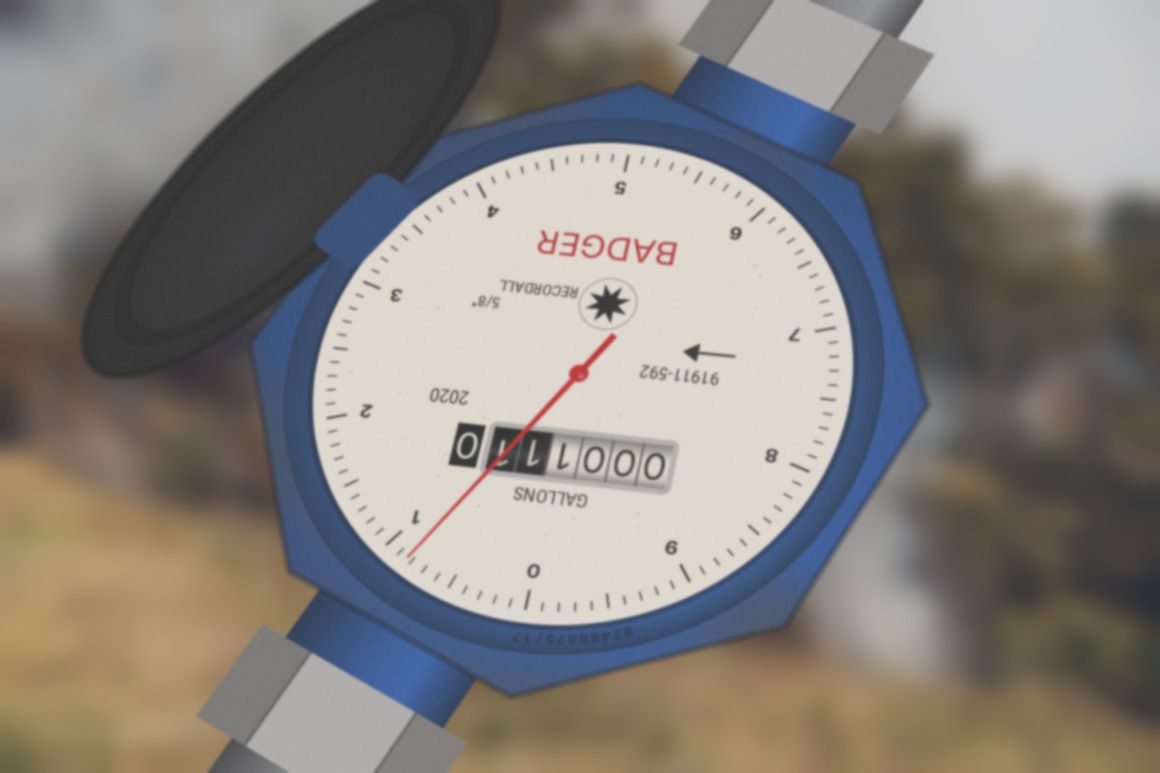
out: **1110.8** gal
